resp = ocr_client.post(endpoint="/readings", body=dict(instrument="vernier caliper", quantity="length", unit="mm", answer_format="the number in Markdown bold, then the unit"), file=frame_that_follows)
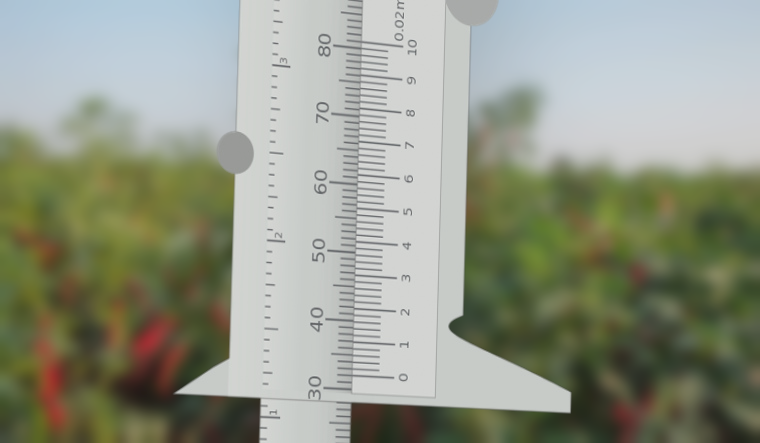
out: **32.0** mm
